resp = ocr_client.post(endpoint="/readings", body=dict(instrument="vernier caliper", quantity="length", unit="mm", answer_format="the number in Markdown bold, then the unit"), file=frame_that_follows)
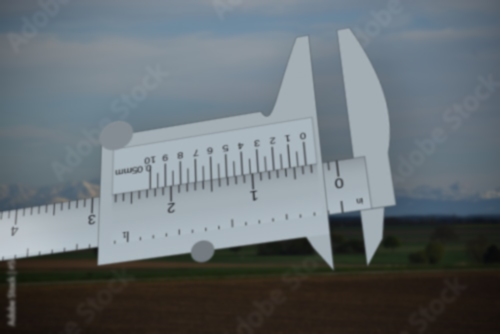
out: **3.6** mm
